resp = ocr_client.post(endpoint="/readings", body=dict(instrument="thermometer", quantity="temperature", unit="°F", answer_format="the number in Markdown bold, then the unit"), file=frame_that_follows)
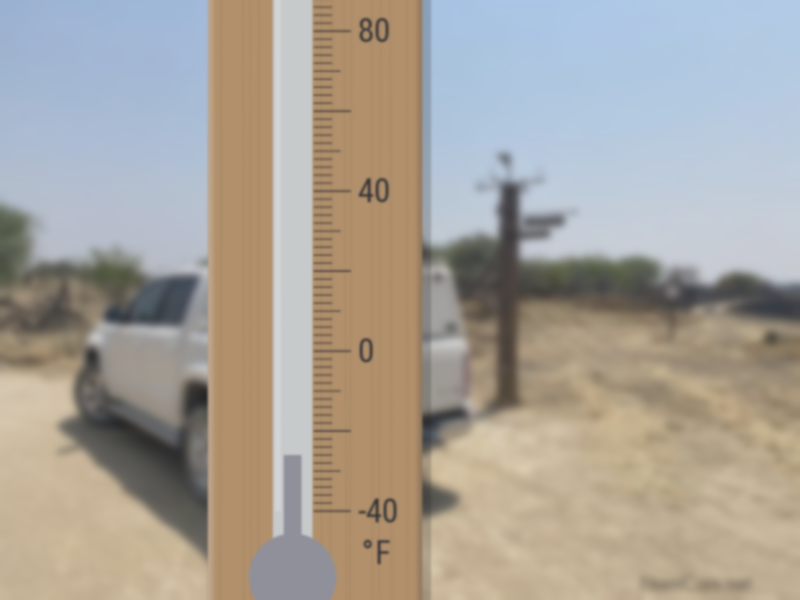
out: **-26** °F
